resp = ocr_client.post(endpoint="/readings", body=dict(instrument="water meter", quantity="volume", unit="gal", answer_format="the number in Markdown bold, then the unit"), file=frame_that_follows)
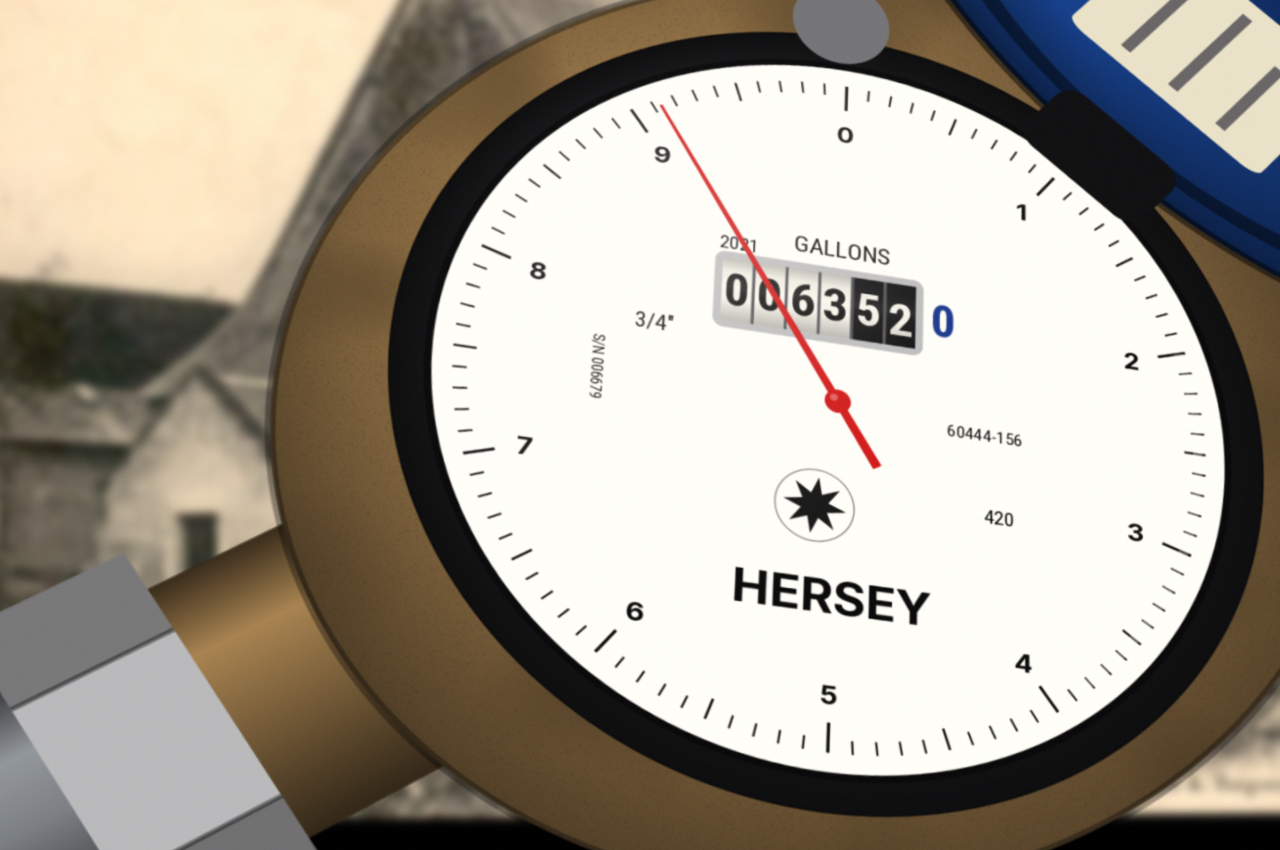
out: **63519.1** gal
